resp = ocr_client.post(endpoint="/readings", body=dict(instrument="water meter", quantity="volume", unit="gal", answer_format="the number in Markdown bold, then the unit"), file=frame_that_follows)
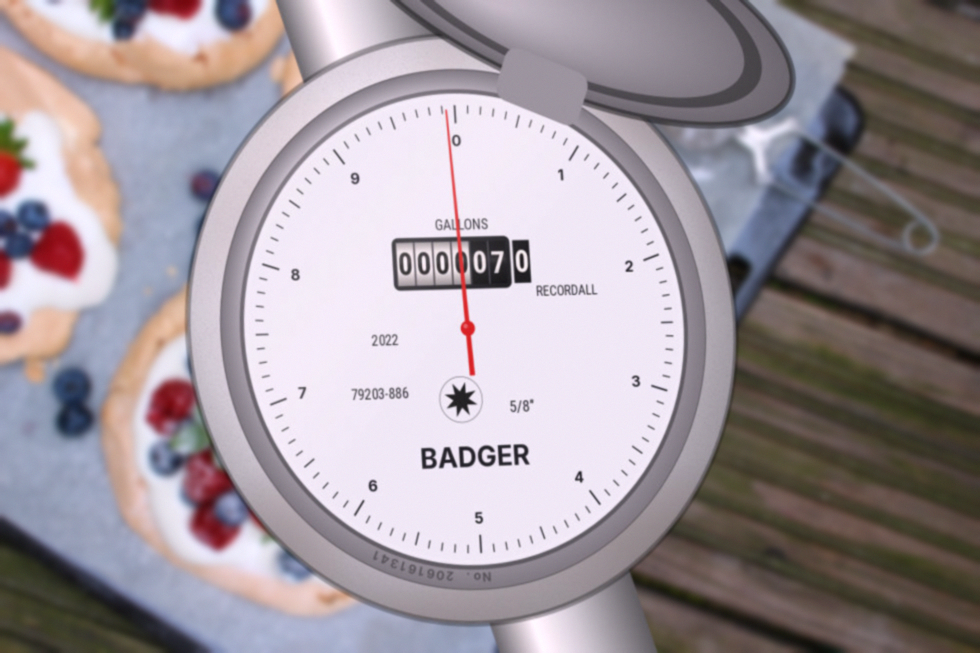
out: **69.9** gal
